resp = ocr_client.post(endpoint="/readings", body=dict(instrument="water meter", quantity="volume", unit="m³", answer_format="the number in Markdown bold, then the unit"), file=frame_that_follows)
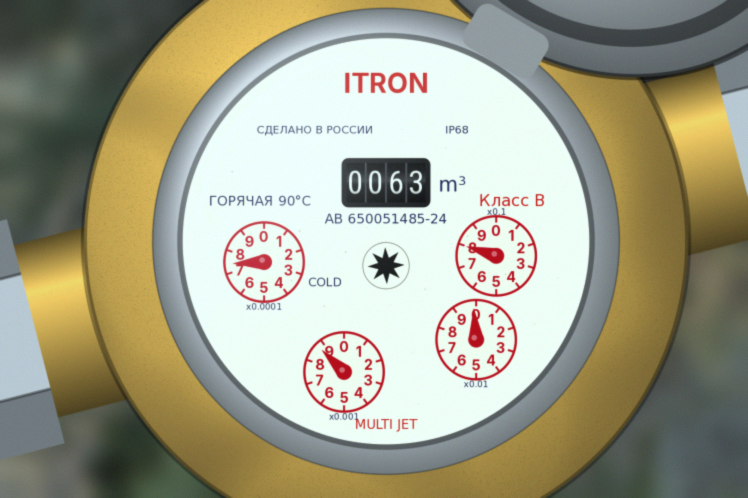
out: **63.7987** m³
